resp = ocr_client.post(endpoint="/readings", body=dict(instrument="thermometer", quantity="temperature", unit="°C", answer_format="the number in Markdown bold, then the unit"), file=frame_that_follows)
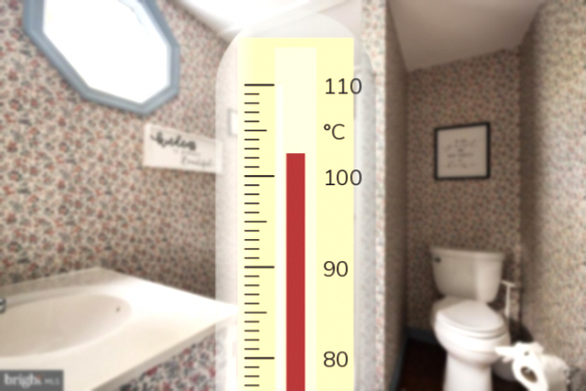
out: **102.5** °C
